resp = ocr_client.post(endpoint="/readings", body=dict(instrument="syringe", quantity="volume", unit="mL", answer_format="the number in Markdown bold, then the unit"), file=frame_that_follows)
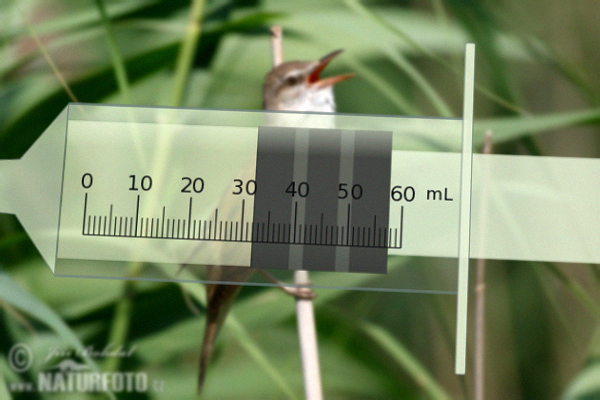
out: **32** mL
